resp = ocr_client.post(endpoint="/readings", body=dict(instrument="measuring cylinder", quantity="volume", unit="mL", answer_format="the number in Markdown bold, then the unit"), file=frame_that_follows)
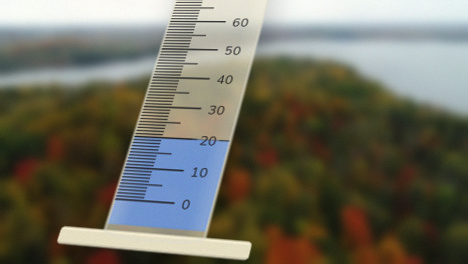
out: **20** mL
